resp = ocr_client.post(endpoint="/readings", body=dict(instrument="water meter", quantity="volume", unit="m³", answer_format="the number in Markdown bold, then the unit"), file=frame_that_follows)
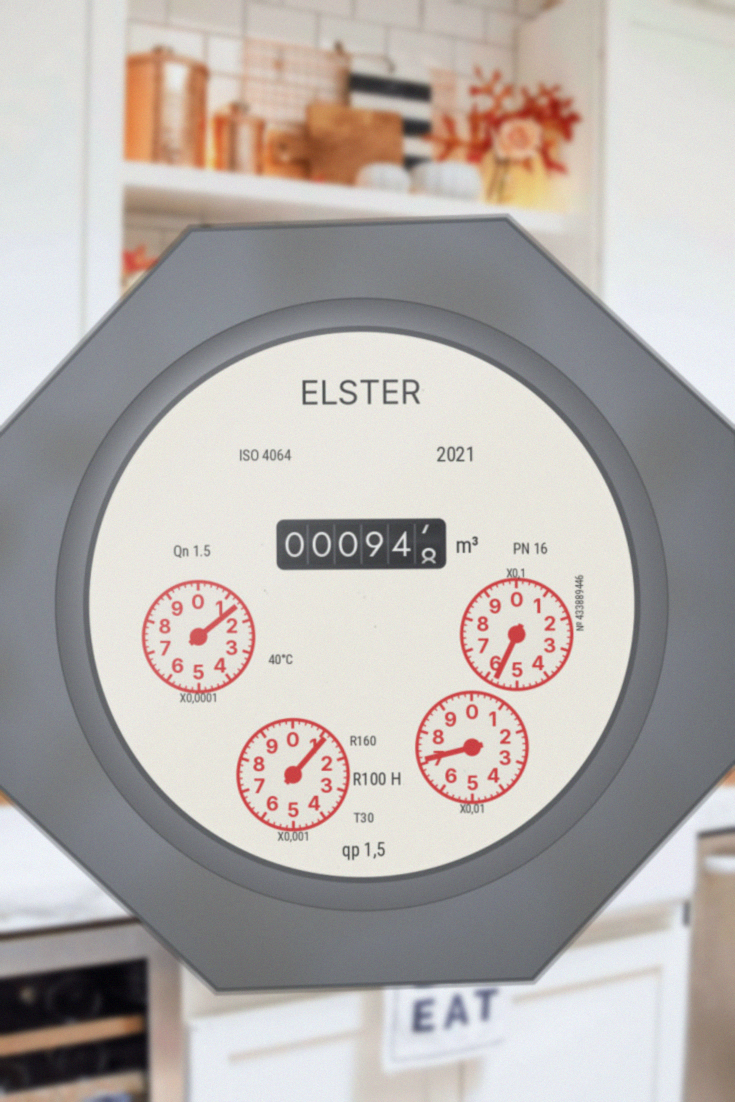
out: **947.5711** m³
